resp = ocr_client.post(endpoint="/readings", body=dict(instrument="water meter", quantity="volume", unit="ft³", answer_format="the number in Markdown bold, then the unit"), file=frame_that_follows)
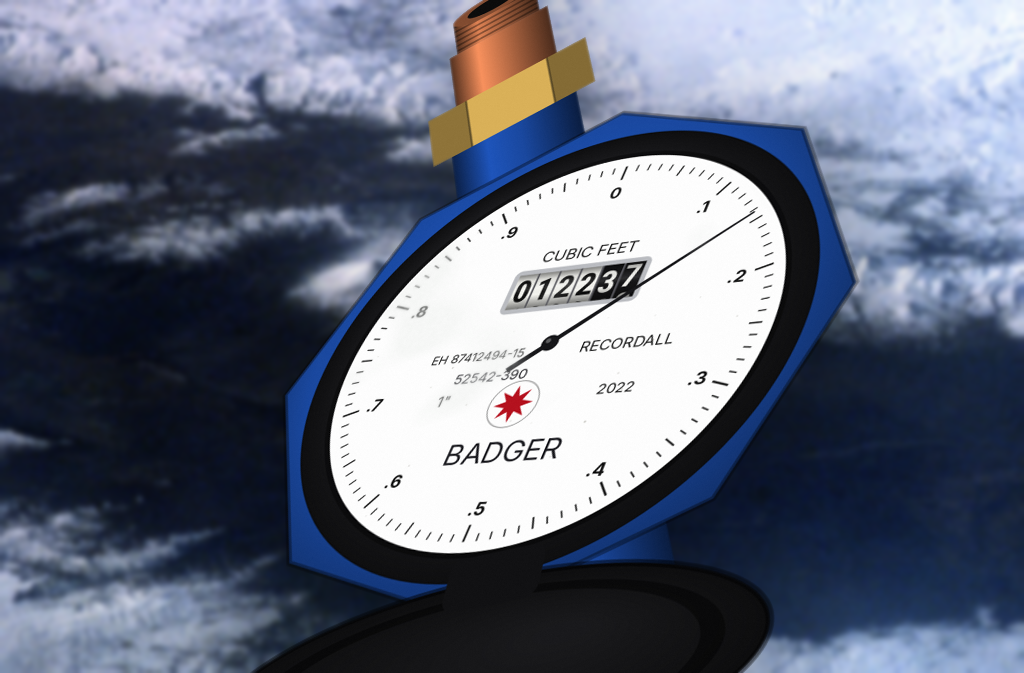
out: **12237.14** ft³
